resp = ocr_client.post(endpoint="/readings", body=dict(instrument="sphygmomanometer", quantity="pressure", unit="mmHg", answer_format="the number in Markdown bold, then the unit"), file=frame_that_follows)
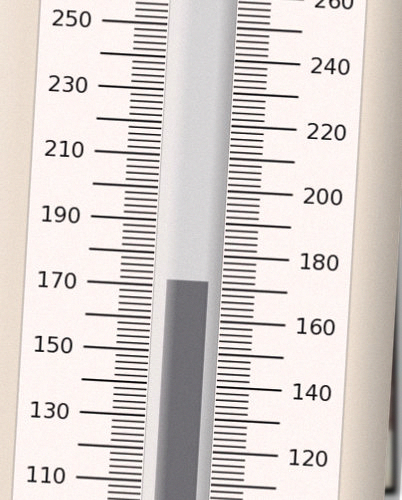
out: **172** mmHg
